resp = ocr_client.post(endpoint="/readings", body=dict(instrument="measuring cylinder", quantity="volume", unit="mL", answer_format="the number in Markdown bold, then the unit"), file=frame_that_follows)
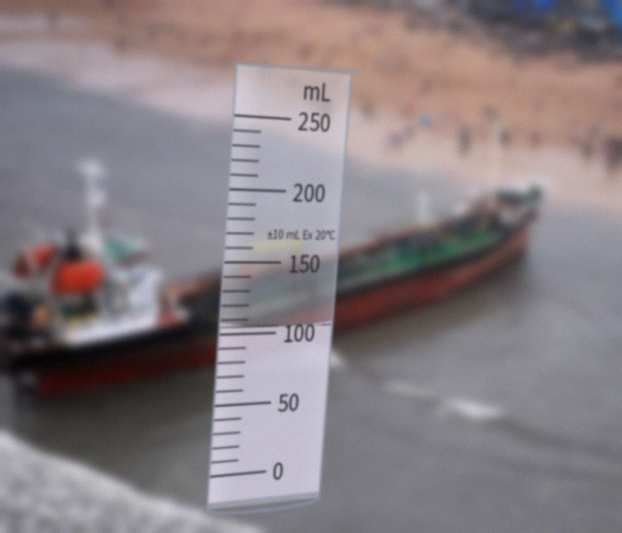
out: **105** mL
